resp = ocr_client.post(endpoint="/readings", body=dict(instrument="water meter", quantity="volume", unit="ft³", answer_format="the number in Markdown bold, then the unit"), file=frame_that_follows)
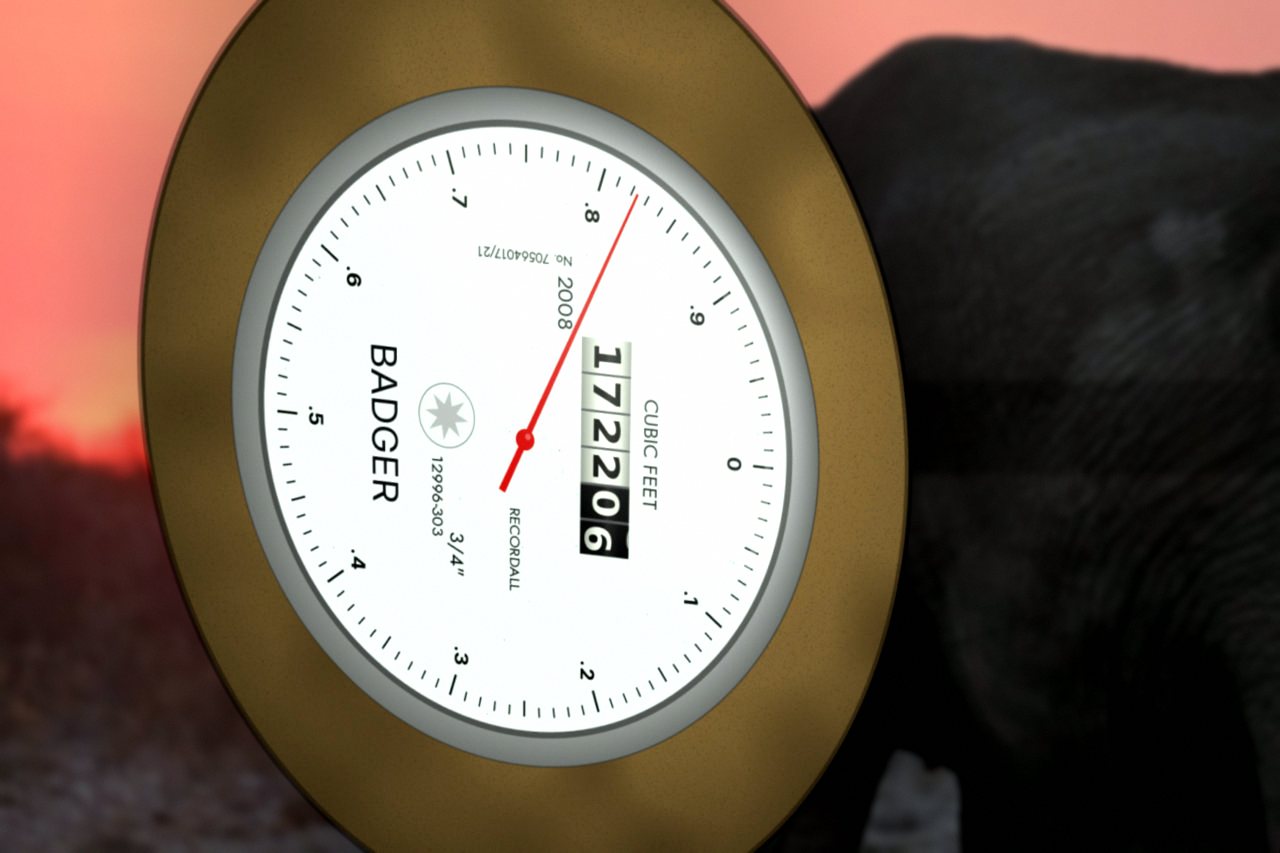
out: **172205.82** ft³
